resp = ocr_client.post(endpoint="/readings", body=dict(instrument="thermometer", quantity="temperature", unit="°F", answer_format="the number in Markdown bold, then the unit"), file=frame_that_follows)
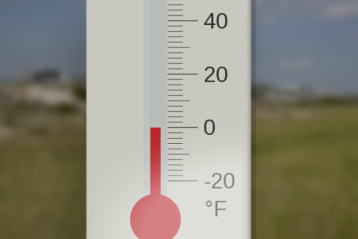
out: **0** °F
